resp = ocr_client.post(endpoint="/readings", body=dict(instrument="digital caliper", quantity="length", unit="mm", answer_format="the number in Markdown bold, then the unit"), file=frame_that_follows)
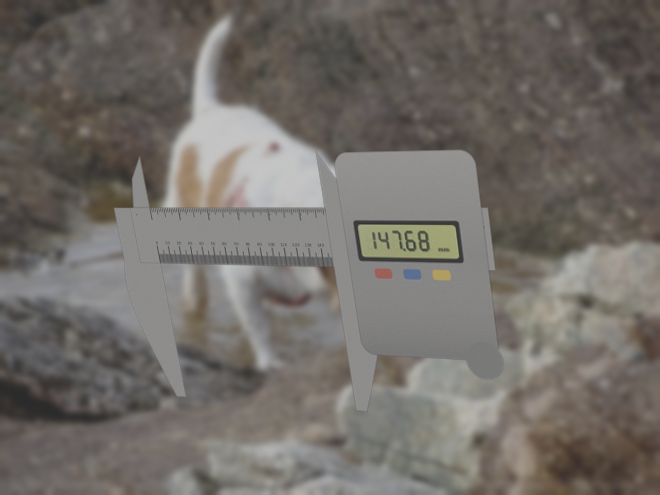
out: **147.68** mm
